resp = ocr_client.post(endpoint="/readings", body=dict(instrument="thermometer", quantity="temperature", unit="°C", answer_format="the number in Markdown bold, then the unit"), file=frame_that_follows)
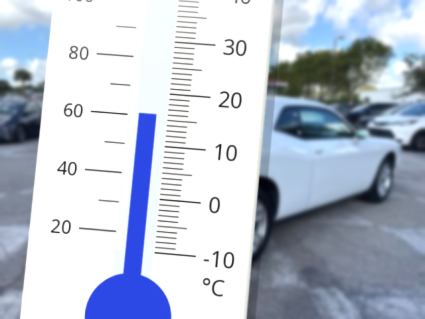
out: **16** °C
